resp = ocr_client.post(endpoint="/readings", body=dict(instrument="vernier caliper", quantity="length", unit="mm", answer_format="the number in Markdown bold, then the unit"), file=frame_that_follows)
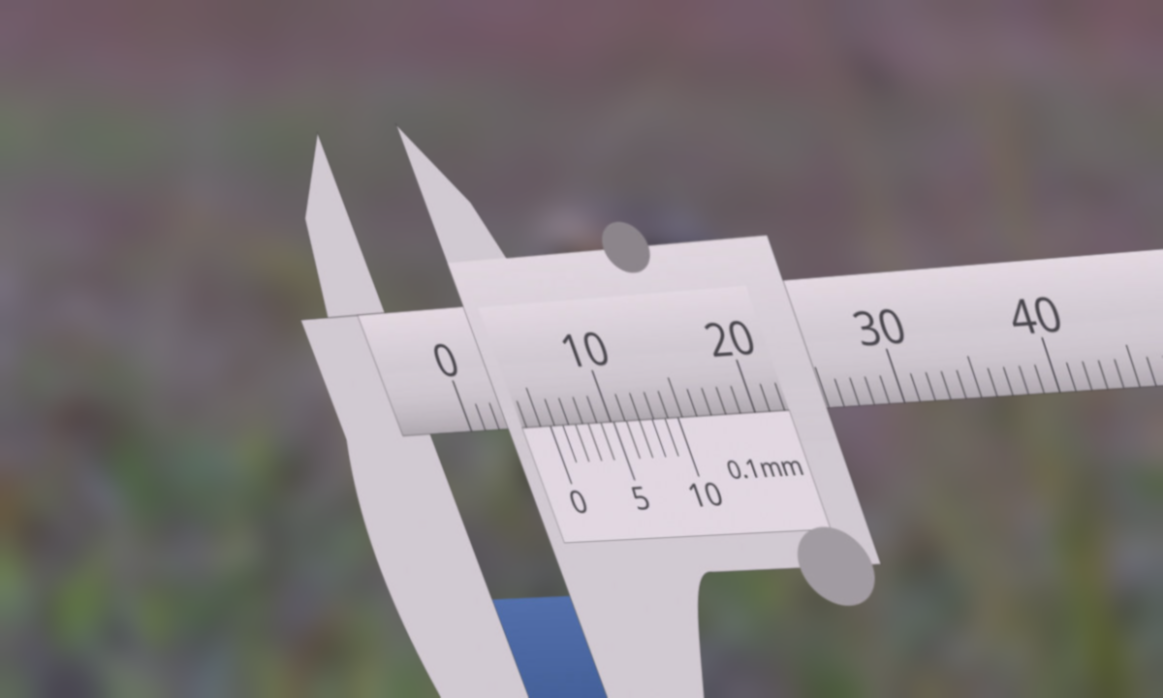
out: **5.7** mm
